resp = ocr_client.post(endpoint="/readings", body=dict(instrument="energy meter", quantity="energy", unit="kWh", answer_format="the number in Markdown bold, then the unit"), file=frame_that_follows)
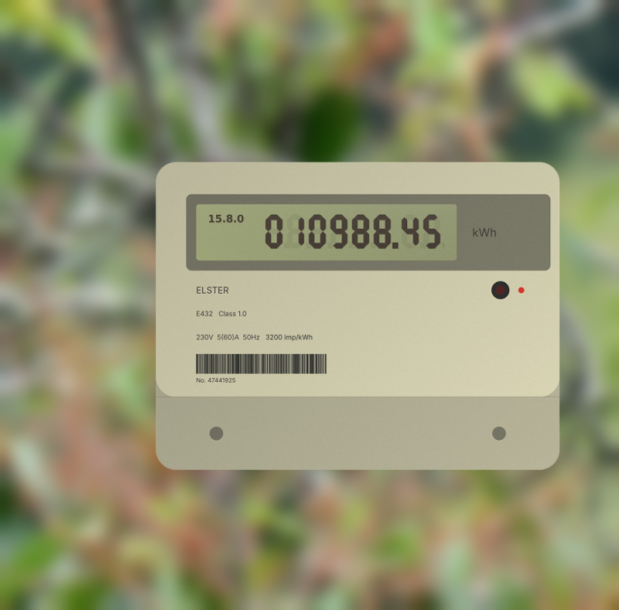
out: **10988.45** kWh
